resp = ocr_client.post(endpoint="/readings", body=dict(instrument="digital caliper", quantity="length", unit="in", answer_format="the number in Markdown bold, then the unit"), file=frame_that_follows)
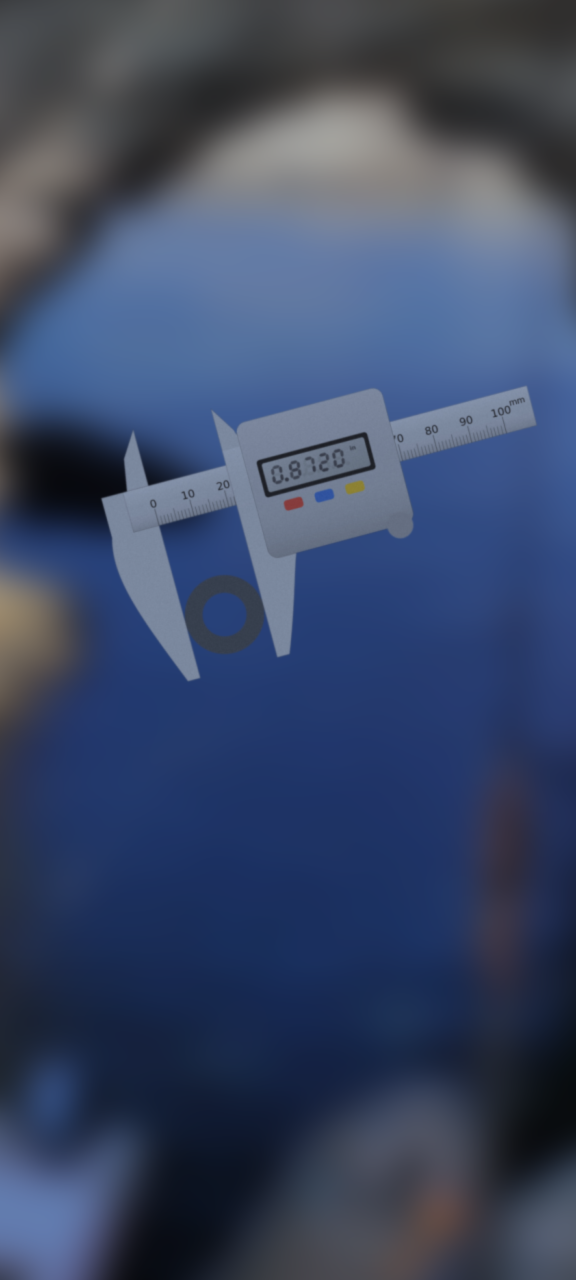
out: **0.8720** in
